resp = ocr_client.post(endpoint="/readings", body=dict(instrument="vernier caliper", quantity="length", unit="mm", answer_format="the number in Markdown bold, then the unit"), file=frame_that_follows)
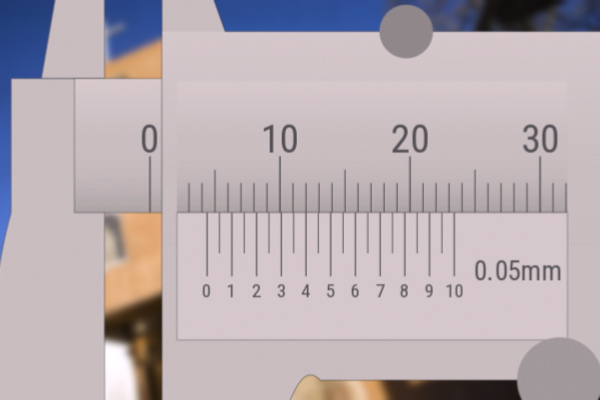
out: **4.4** mm
